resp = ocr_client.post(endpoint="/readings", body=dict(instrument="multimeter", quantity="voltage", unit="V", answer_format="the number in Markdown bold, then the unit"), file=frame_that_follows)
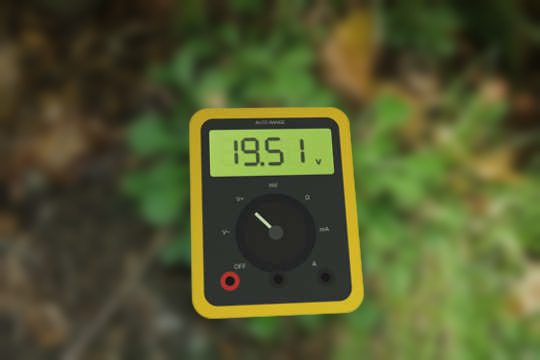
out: **19.51** V
